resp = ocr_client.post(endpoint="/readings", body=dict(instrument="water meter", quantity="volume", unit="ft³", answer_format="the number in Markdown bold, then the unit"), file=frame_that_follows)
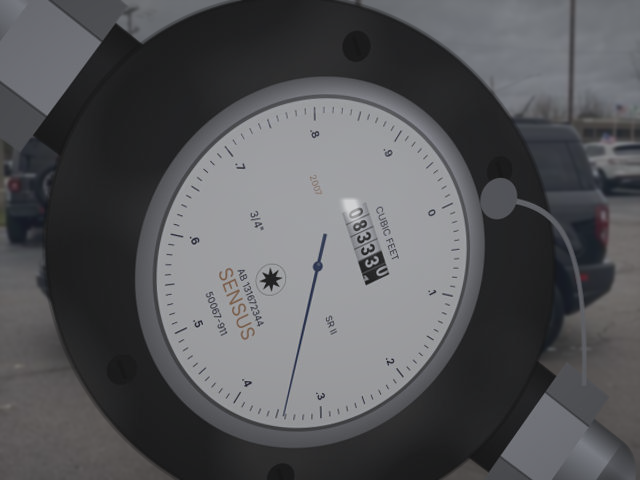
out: **83330.34** ft³
